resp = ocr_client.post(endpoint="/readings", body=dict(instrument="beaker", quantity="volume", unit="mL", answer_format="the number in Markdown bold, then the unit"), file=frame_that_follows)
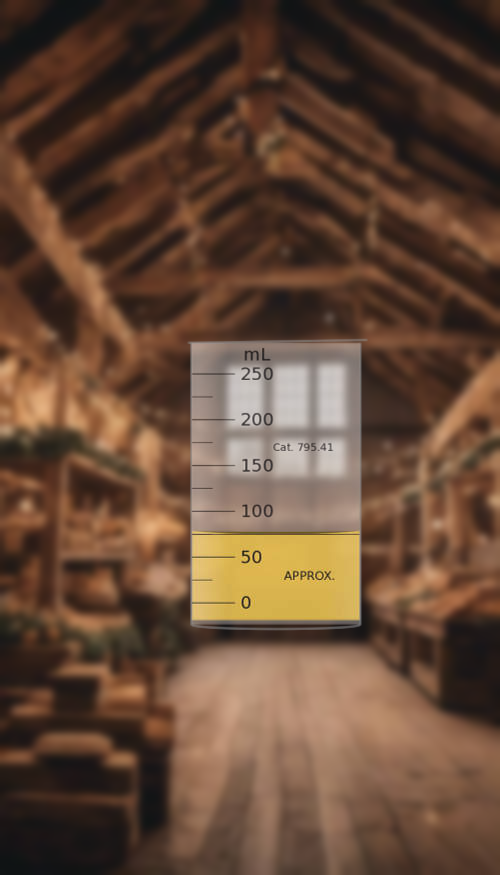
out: **75** mL
